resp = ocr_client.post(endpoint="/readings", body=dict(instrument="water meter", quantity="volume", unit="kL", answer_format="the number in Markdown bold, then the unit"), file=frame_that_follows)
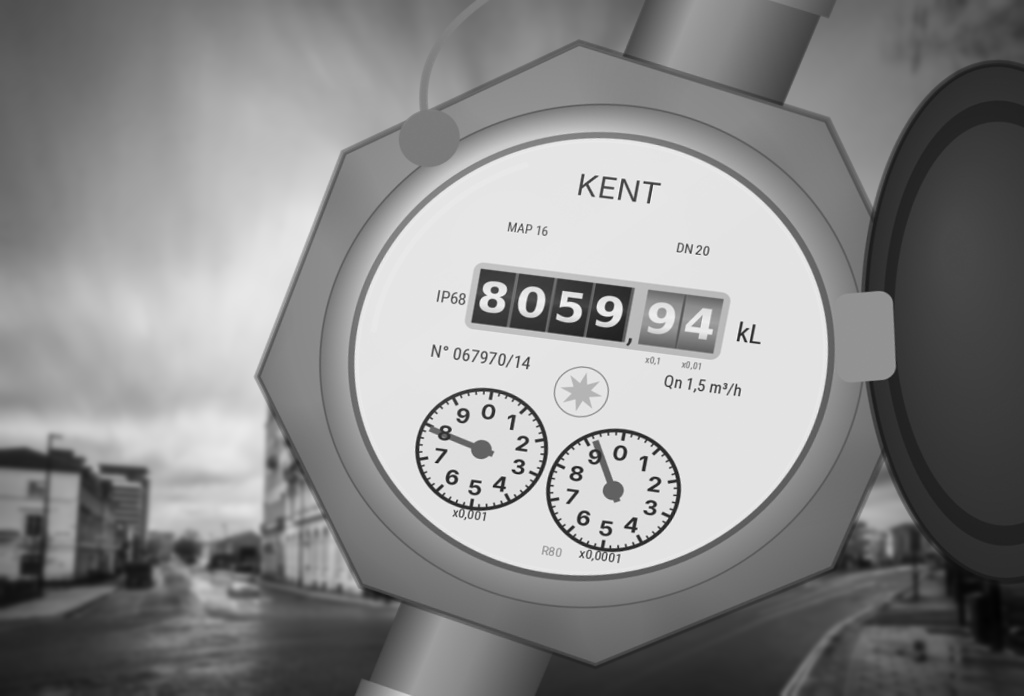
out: **8059.9479** kL
